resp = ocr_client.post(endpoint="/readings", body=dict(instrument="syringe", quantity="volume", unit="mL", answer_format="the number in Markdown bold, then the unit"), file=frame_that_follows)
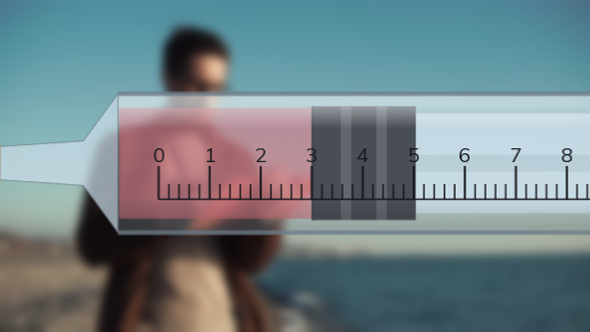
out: **3** mL
